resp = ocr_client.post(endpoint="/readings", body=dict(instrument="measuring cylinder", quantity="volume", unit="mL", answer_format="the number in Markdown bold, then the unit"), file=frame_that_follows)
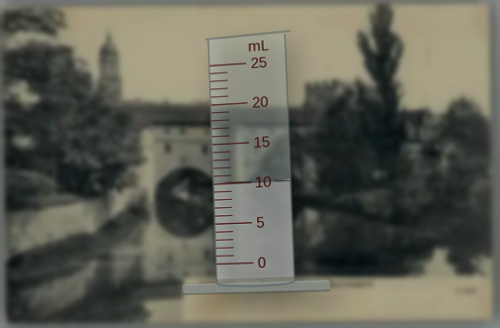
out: **10** mL
